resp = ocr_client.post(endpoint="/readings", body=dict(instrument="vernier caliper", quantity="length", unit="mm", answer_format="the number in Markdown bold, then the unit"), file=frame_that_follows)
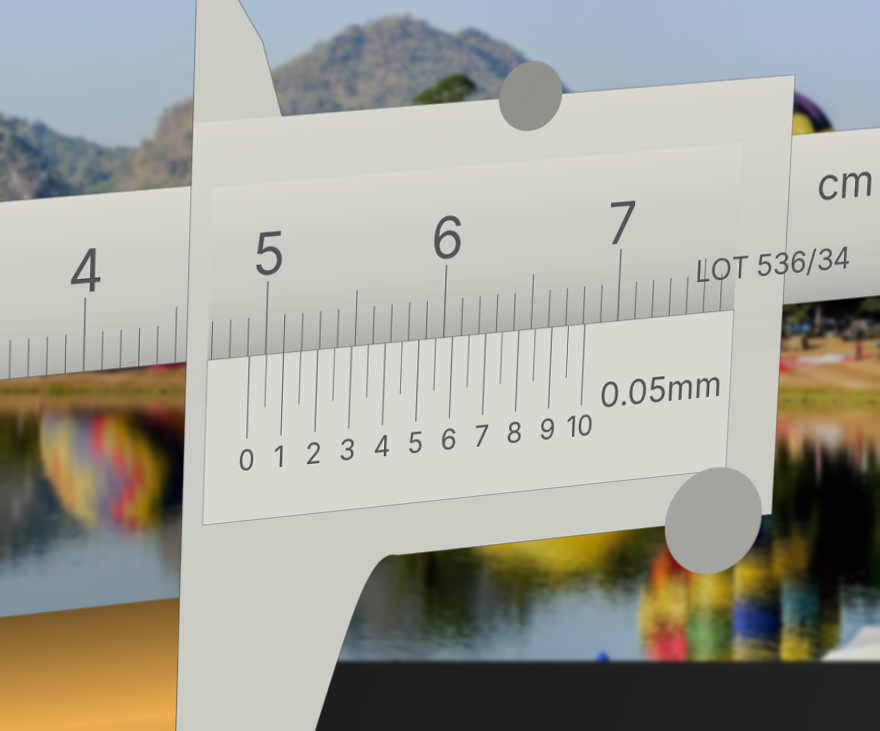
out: **49.1** mm
